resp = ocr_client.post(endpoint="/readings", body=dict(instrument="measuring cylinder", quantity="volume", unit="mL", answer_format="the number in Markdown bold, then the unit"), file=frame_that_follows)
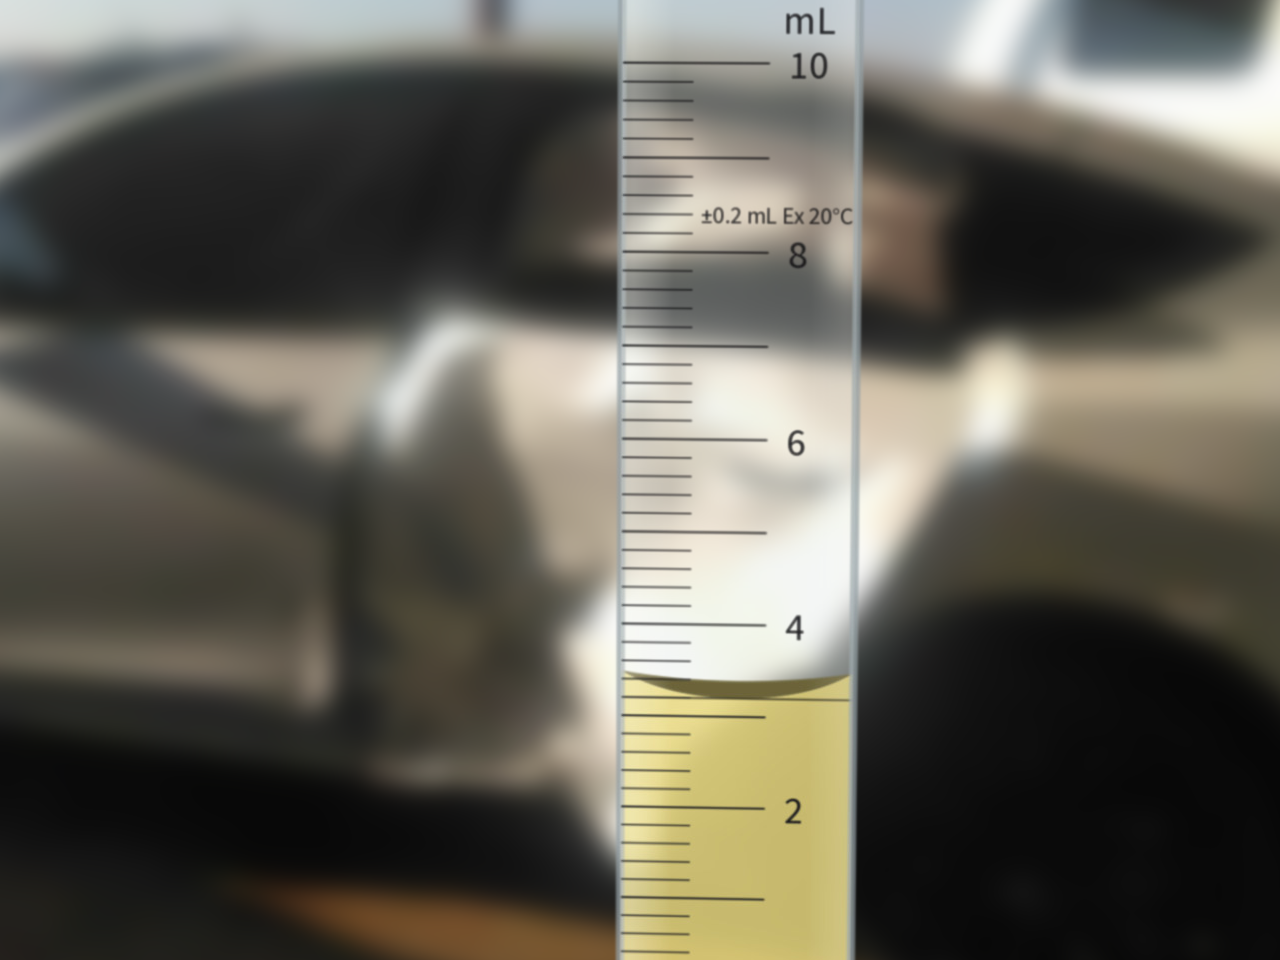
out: **3.2** mL
